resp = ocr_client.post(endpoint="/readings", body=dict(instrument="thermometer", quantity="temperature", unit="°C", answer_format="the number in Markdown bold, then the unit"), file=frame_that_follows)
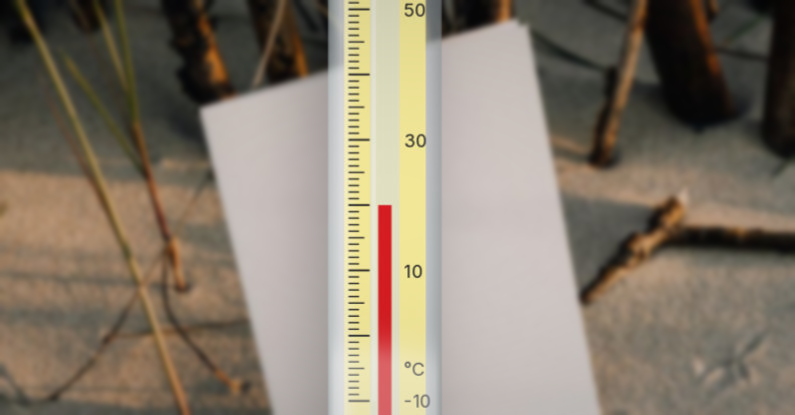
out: **20** °C
